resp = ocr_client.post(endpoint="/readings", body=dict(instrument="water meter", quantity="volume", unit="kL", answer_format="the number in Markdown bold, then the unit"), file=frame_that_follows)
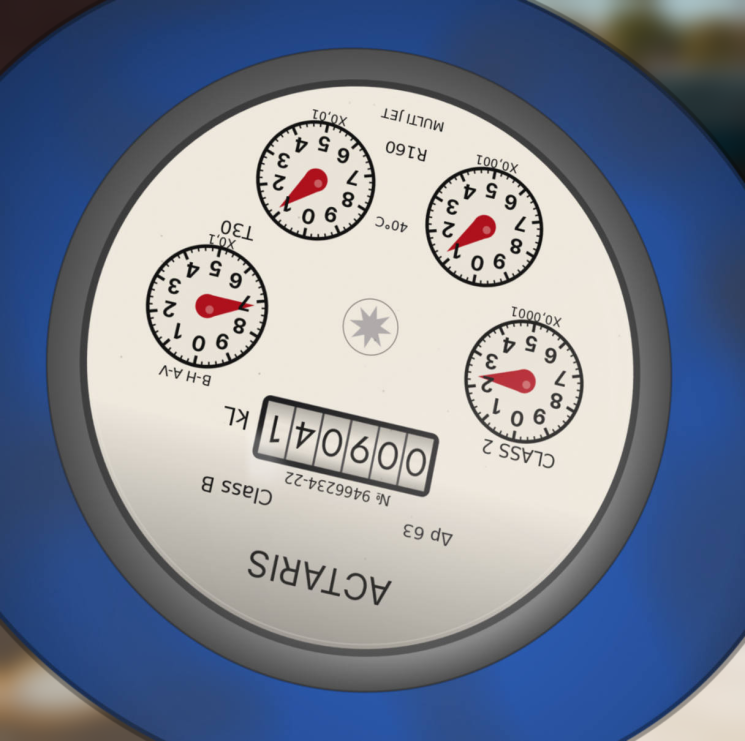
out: **9041.7112** kL
